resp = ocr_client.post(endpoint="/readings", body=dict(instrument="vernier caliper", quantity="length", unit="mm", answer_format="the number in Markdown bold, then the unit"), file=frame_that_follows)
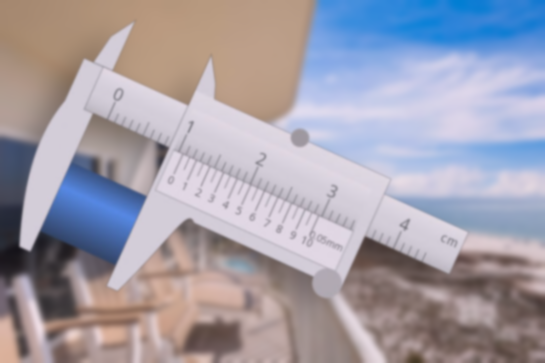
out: **10.6** mm
